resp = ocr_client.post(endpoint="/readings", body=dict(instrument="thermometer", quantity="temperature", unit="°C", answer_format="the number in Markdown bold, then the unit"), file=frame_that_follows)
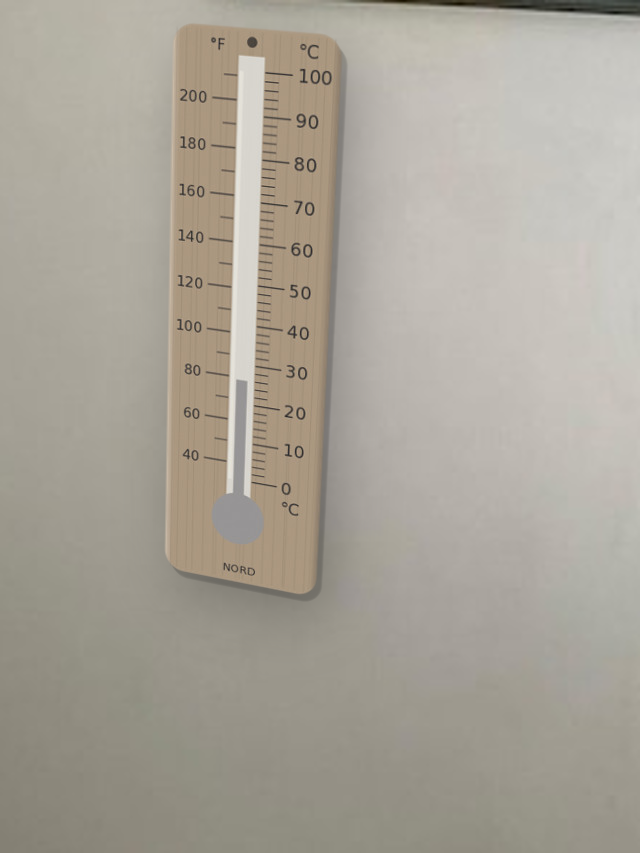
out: **26** °C
